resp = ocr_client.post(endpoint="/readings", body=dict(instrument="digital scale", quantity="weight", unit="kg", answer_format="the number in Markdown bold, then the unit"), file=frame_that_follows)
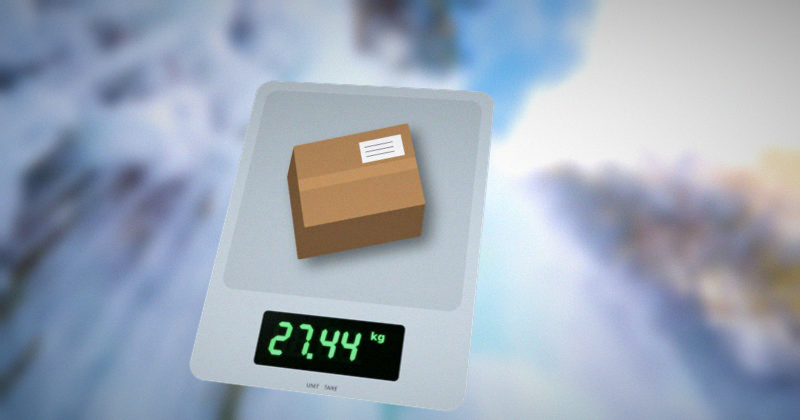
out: **27.44** kg
